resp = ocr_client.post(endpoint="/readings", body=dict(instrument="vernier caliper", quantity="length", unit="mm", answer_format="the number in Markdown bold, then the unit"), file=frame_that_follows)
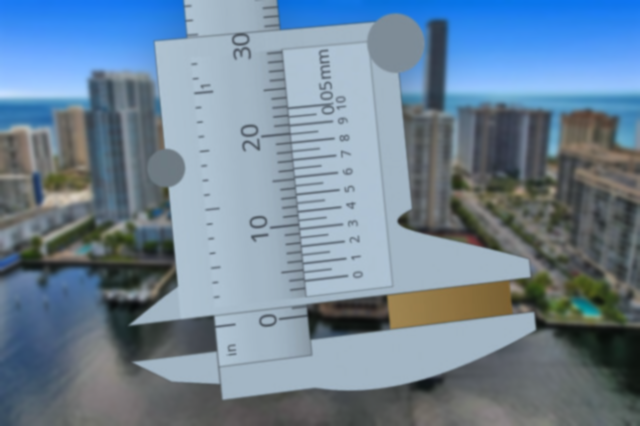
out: **3.8** mm
